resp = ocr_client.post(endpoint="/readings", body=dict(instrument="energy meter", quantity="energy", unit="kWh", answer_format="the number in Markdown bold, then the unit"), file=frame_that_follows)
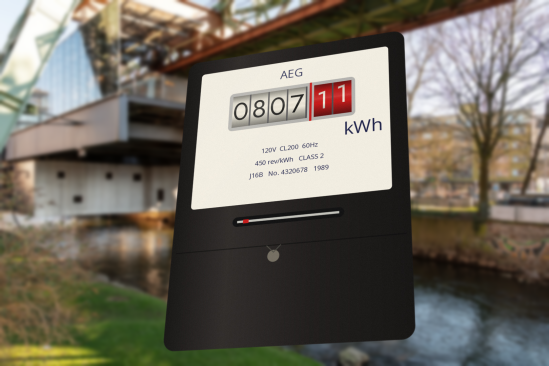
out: **807.11** kWh
